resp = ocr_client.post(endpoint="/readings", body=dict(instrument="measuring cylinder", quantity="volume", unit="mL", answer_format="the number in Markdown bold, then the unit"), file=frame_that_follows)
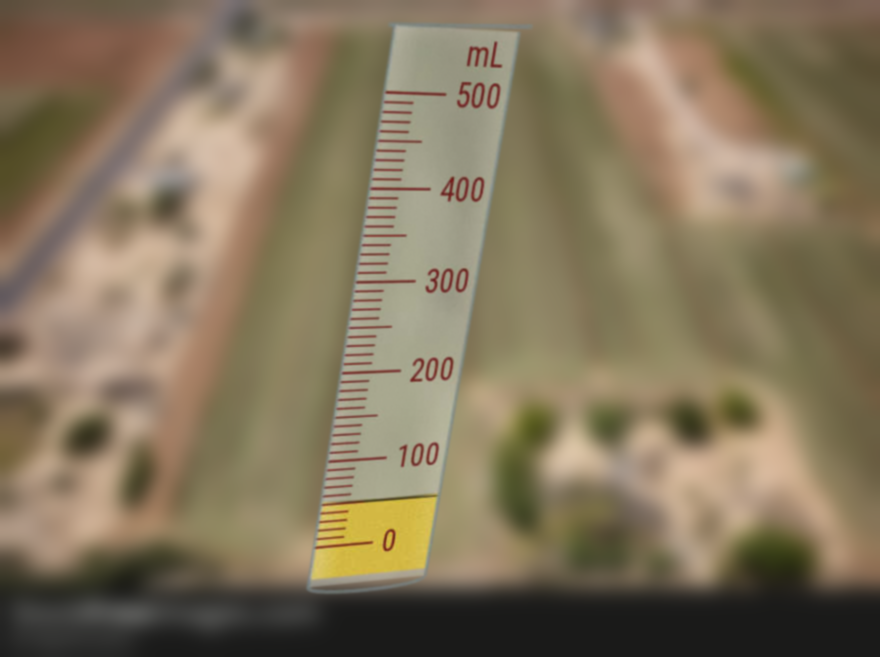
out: **50** mL
